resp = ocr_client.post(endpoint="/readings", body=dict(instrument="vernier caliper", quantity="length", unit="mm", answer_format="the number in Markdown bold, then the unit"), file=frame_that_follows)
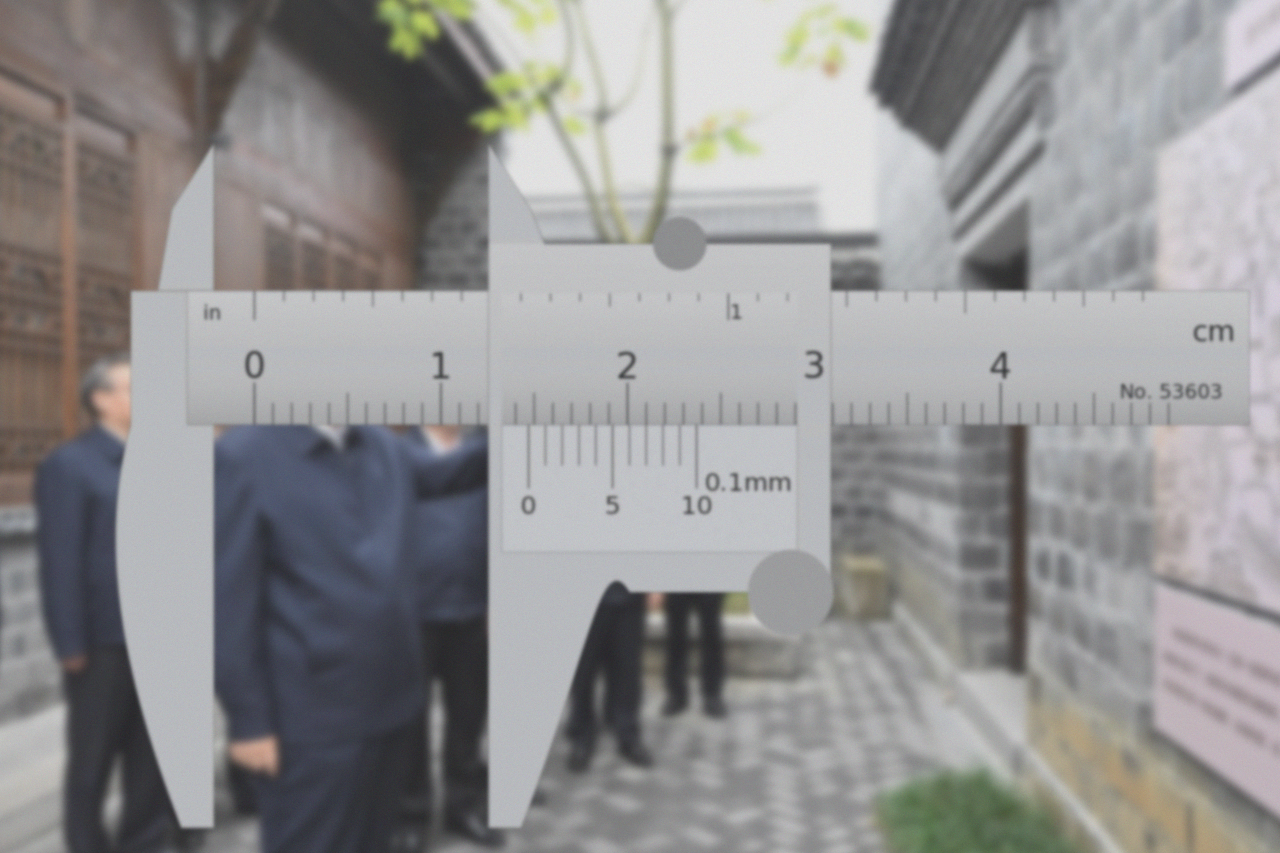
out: **14.7** mm
